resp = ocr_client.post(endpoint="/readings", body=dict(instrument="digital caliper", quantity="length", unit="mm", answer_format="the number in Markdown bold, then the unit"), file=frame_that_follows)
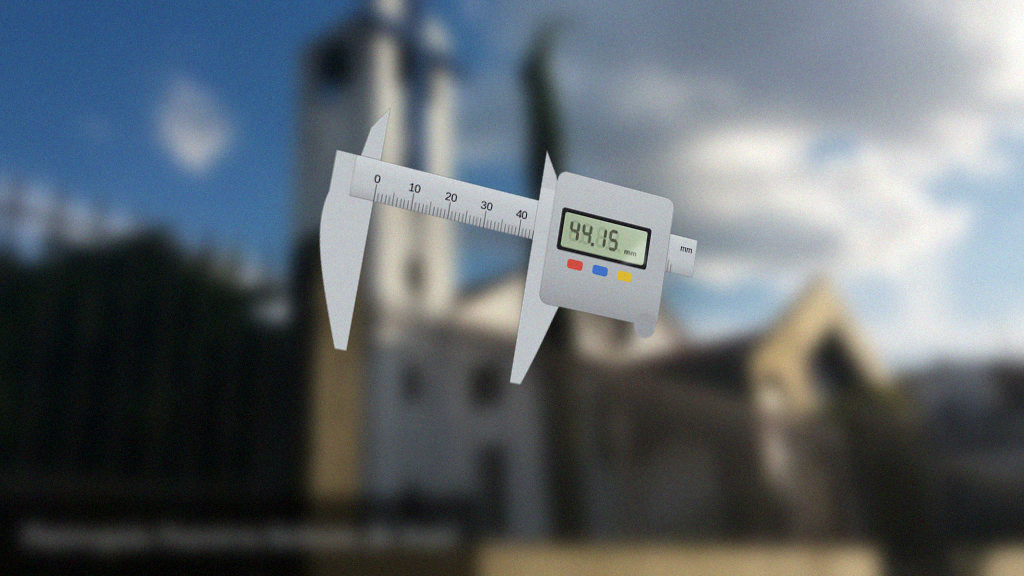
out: **44.15** mm
